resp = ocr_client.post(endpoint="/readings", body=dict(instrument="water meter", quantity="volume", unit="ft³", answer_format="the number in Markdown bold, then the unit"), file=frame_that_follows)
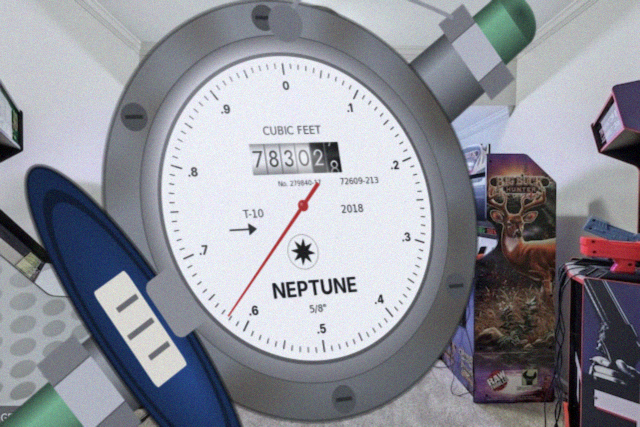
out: **783027.62** ft³
